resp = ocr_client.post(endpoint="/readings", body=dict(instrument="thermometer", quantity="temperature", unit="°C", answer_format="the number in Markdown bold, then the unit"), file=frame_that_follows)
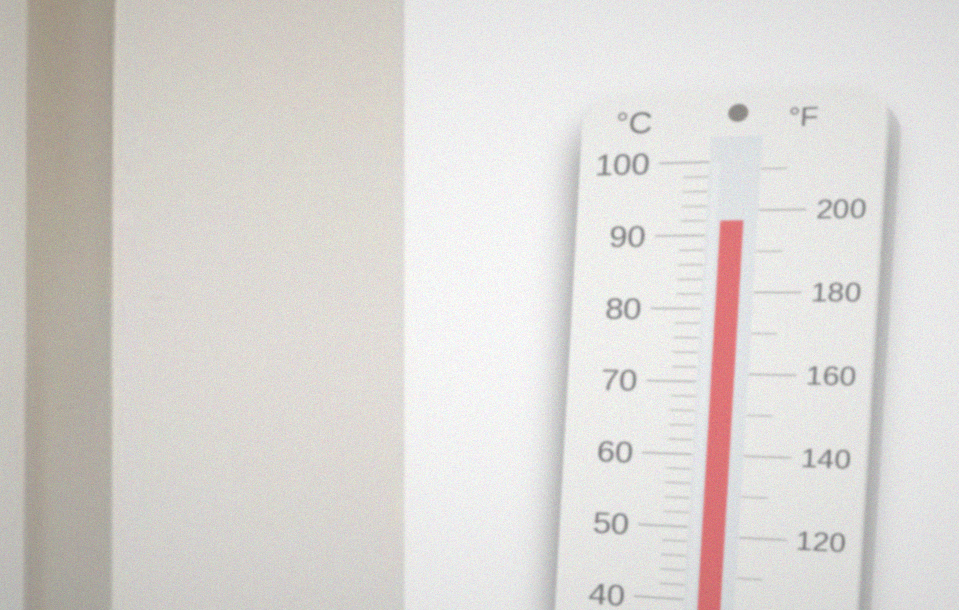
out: **92** °C
